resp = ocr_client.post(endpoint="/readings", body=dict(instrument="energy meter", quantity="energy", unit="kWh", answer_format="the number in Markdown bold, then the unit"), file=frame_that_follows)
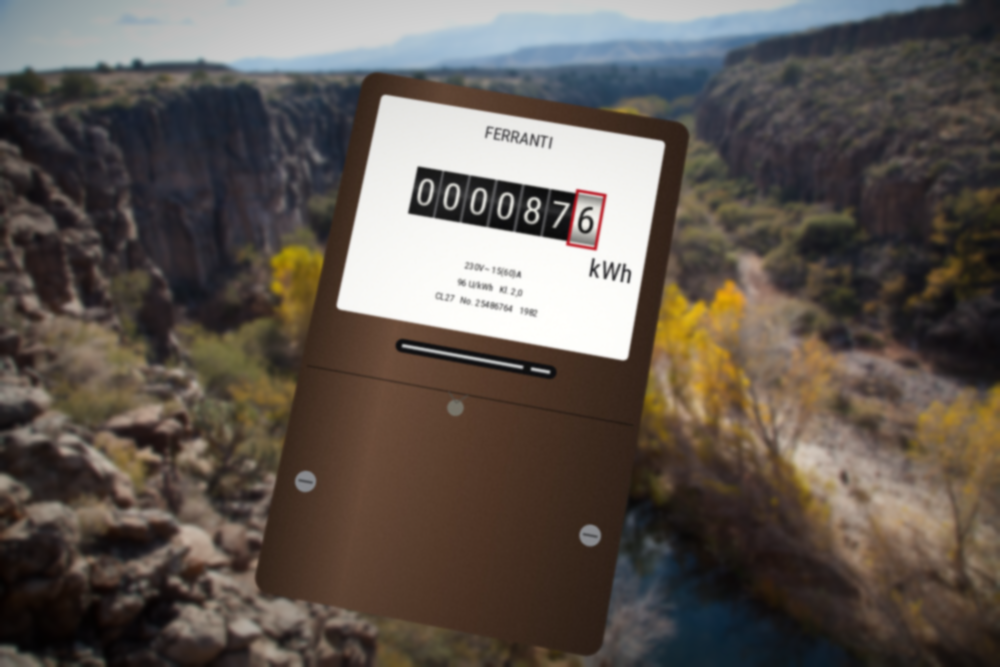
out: **87.6** kWh
